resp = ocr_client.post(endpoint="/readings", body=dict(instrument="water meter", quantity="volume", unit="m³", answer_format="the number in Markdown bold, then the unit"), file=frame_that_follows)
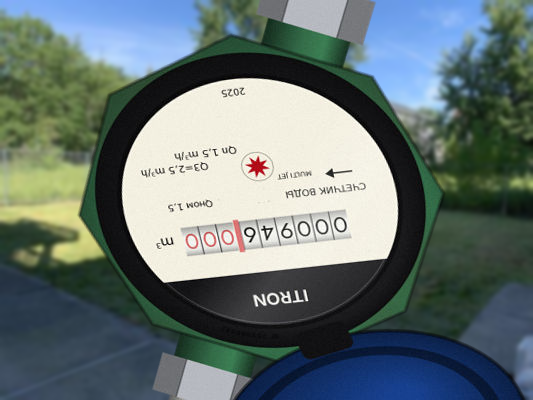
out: **946.000** m³
